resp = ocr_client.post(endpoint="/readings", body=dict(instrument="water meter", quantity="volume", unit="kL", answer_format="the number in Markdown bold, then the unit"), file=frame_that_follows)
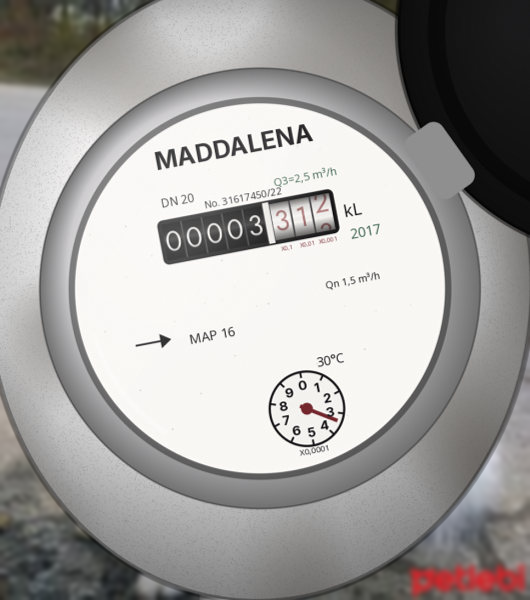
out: **3.3123** kL
